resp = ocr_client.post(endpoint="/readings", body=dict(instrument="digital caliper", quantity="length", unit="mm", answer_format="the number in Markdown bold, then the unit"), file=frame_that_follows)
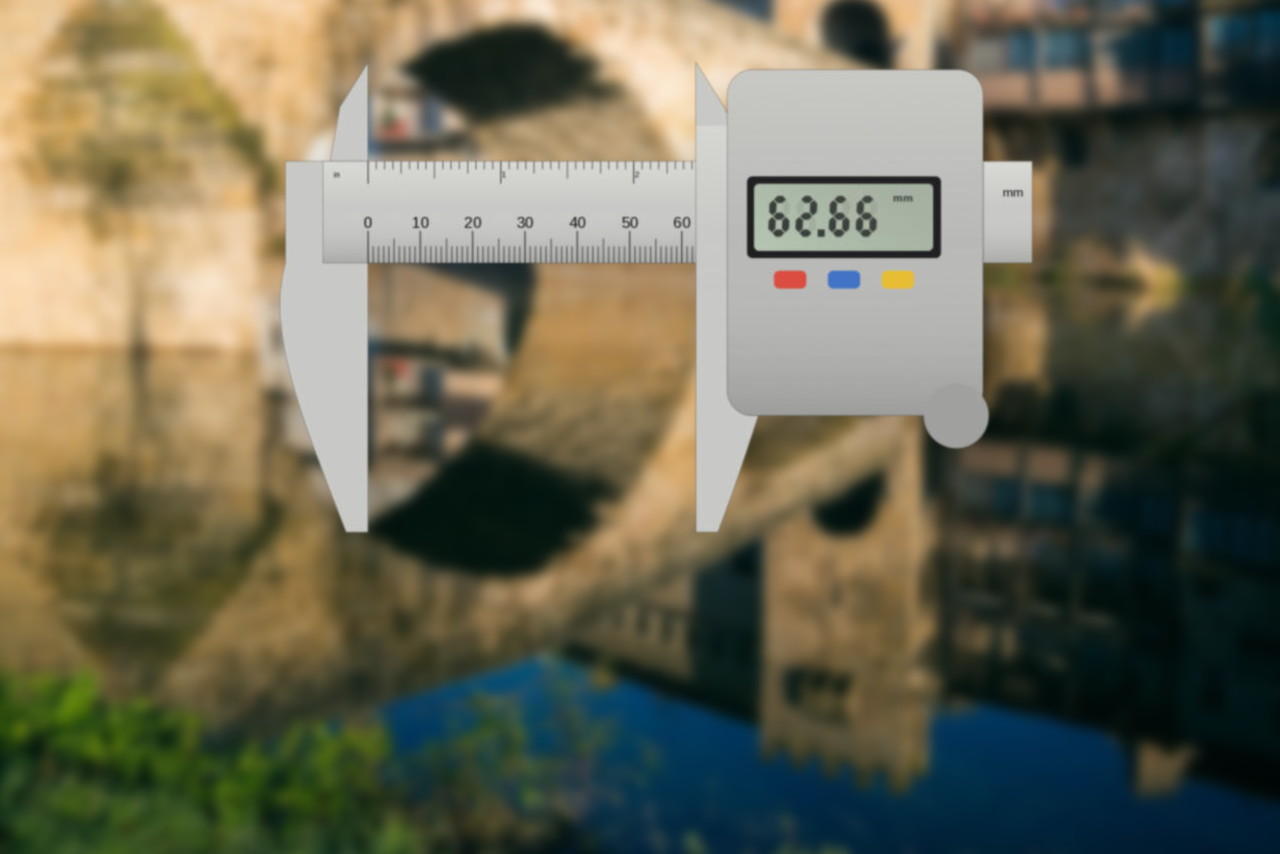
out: **62.66** mm
